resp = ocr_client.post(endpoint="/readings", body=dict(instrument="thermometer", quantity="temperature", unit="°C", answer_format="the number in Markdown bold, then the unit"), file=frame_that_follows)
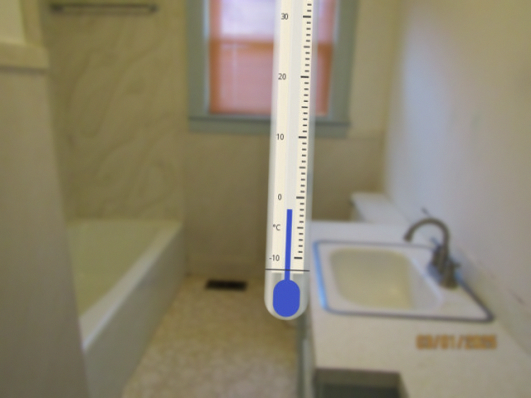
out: **-2** °C
